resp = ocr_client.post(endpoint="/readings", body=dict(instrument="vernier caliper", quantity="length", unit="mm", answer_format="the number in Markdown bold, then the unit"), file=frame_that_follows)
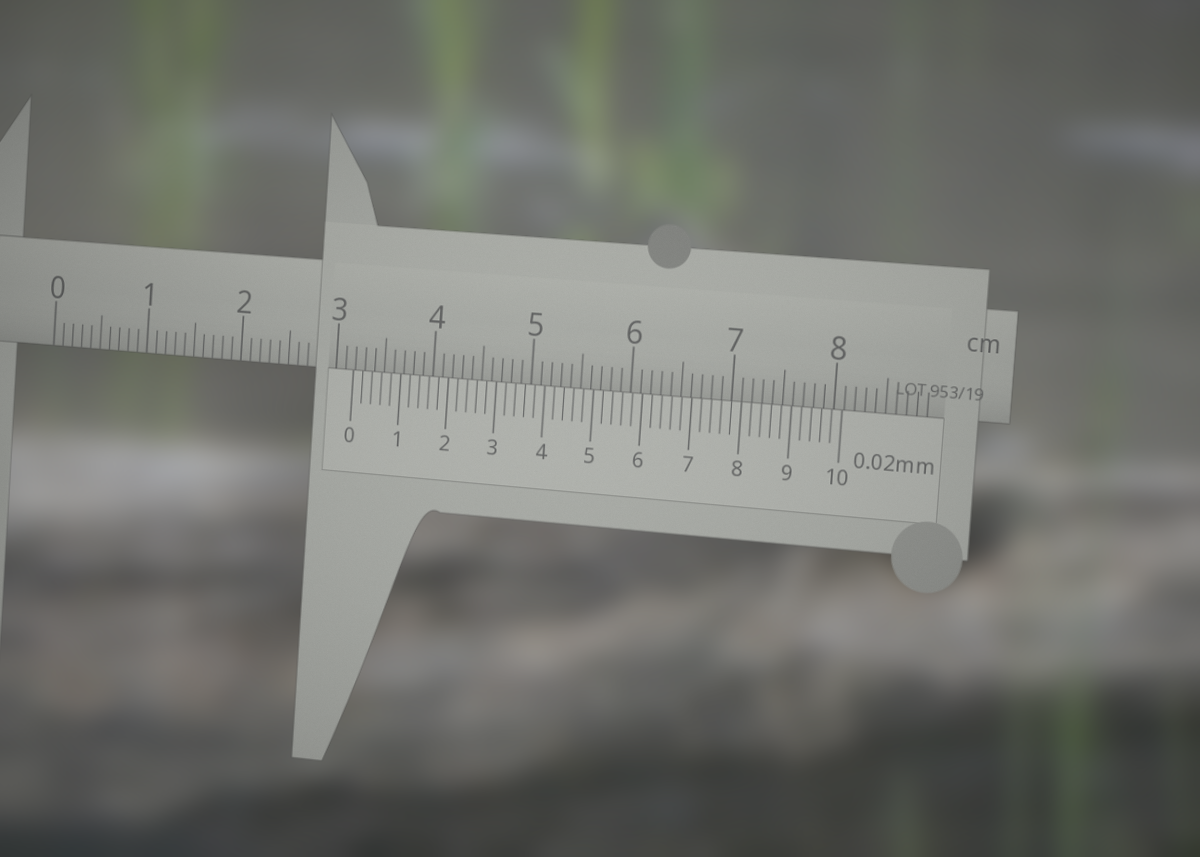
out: **31.8** mm
